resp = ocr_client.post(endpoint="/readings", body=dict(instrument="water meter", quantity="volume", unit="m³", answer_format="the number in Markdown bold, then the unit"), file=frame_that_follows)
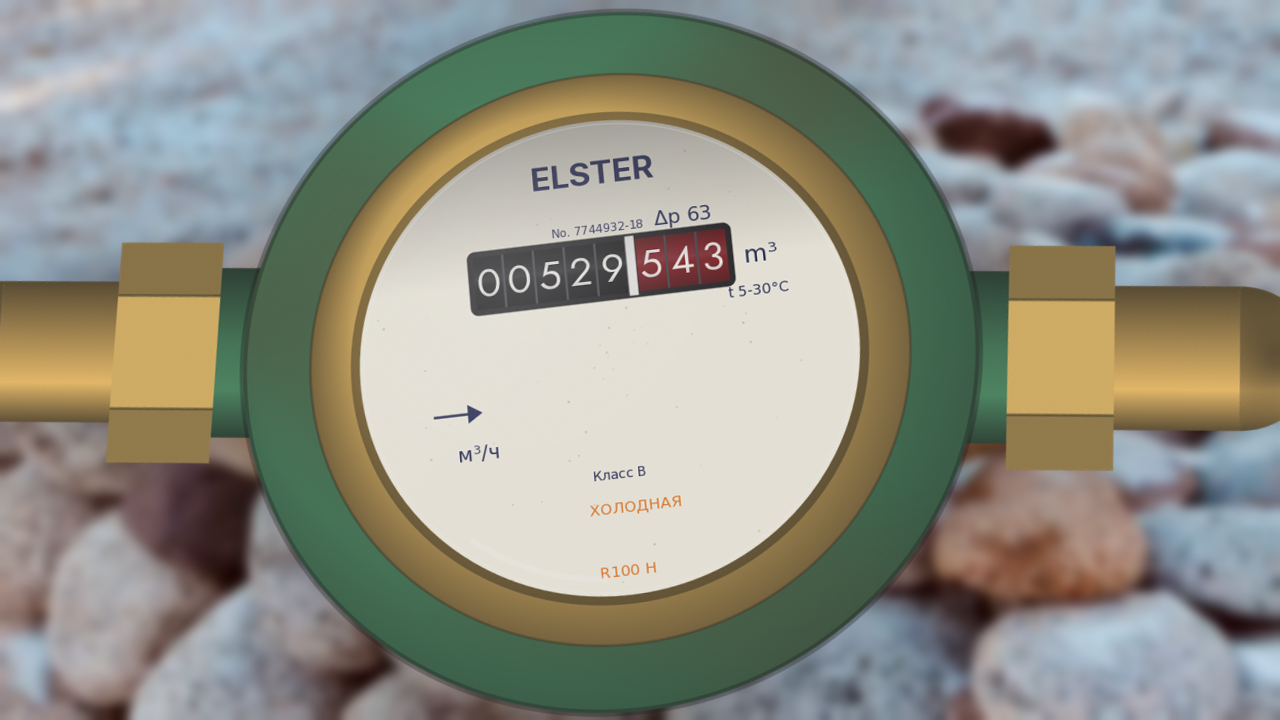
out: **529.543** m³
